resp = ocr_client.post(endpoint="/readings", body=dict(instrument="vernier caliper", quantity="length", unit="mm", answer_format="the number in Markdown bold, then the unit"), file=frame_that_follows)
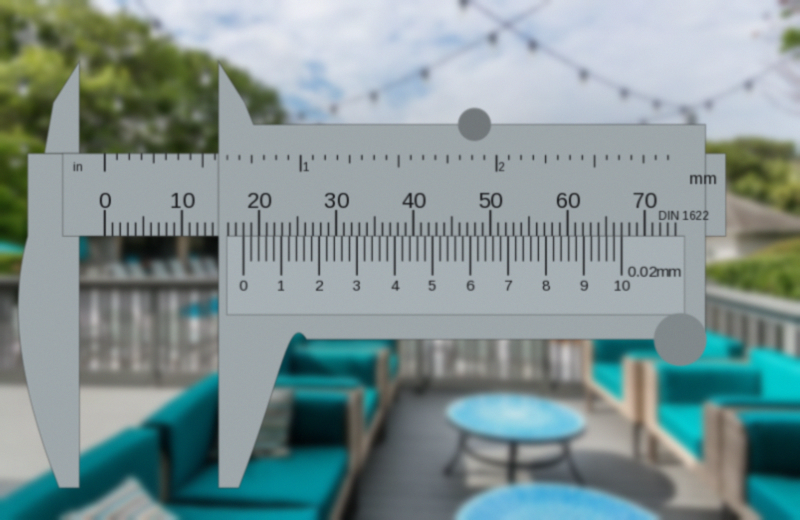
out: **18.0** mm
